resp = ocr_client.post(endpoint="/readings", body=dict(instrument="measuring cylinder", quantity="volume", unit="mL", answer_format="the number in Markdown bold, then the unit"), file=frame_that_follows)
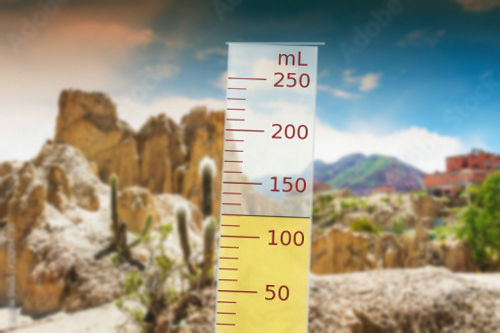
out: **120** mL
